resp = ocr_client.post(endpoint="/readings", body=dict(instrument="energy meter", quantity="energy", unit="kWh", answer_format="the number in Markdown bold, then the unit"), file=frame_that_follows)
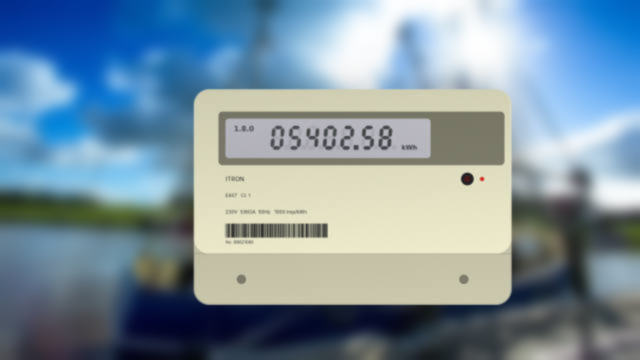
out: **5402.58** kWh
